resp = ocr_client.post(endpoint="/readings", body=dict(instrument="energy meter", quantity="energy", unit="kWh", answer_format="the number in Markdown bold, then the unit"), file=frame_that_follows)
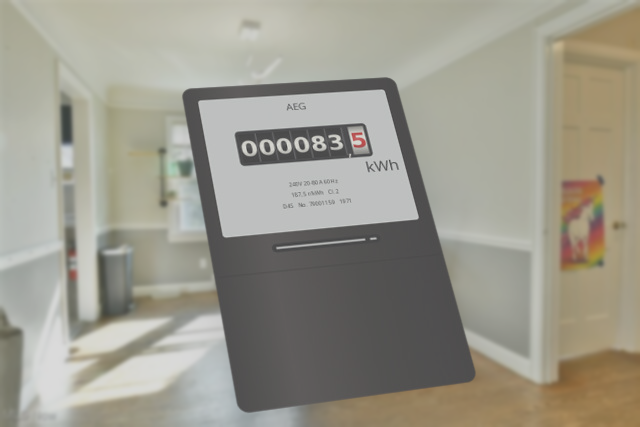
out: **83.5** kWh
